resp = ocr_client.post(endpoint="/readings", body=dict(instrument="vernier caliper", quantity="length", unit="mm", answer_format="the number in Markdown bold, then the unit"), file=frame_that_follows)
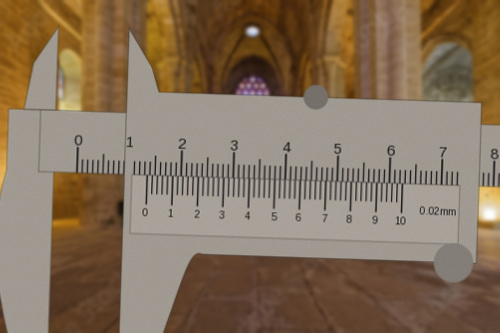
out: **13.5** mm
